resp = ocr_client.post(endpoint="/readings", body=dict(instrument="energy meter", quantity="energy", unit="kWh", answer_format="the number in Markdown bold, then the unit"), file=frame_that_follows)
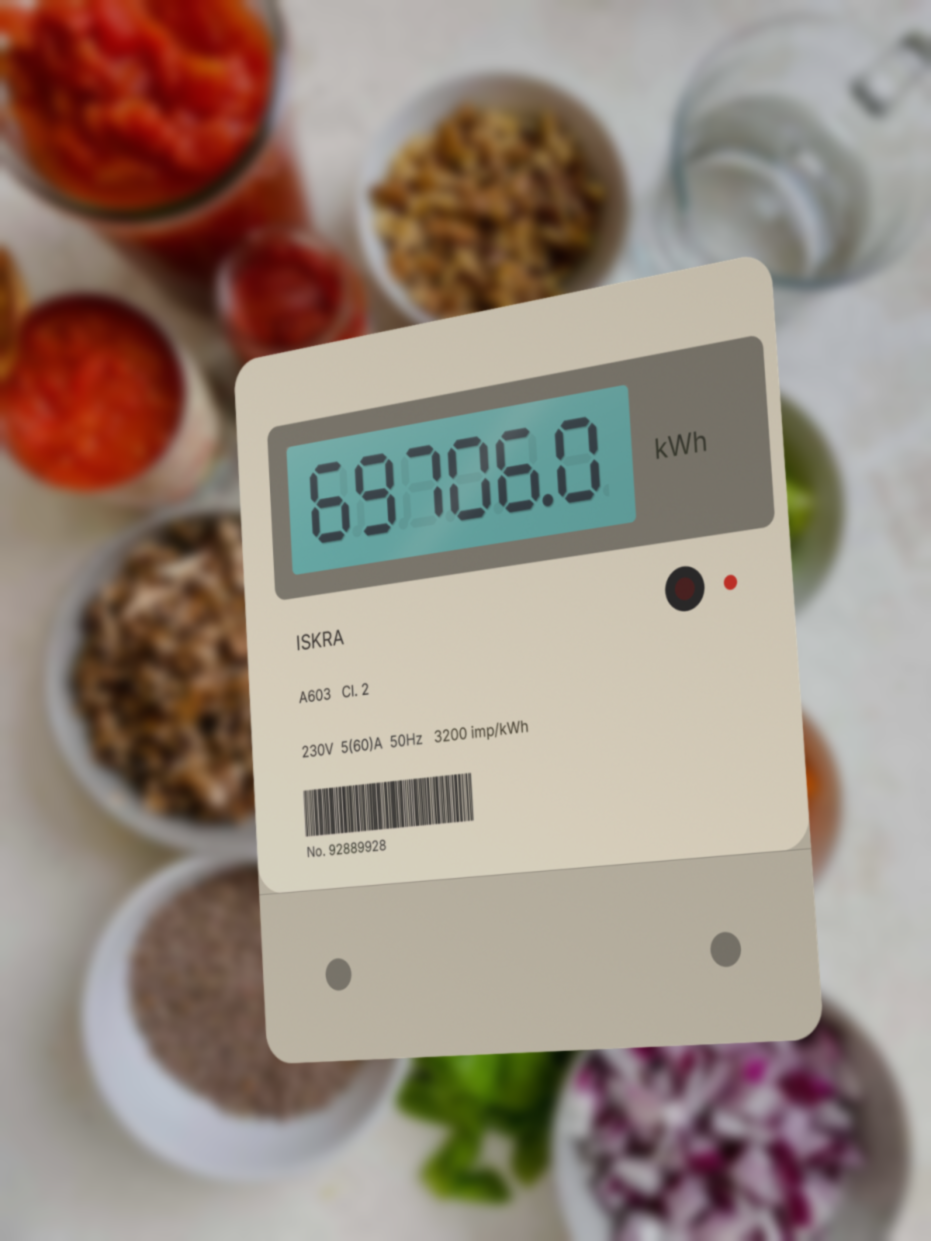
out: **69706.0** kWh
